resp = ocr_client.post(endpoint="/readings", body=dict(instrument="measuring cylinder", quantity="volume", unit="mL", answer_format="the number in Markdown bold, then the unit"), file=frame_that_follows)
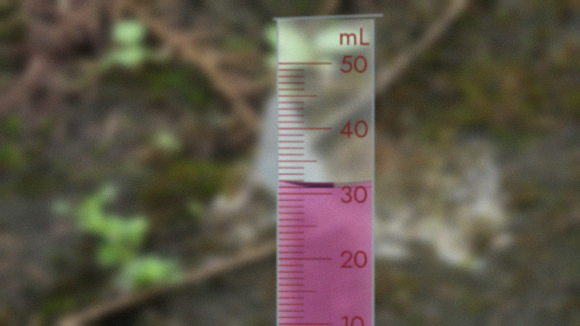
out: **31** mL
